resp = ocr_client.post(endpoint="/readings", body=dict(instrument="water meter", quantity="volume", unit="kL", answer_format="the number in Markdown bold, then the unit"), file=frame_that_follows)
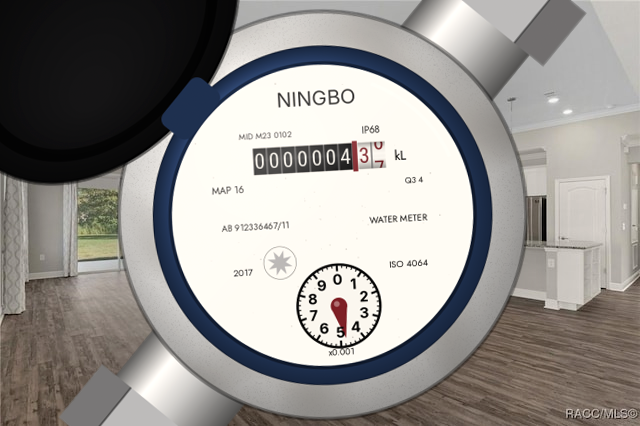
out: **4.364** kL
